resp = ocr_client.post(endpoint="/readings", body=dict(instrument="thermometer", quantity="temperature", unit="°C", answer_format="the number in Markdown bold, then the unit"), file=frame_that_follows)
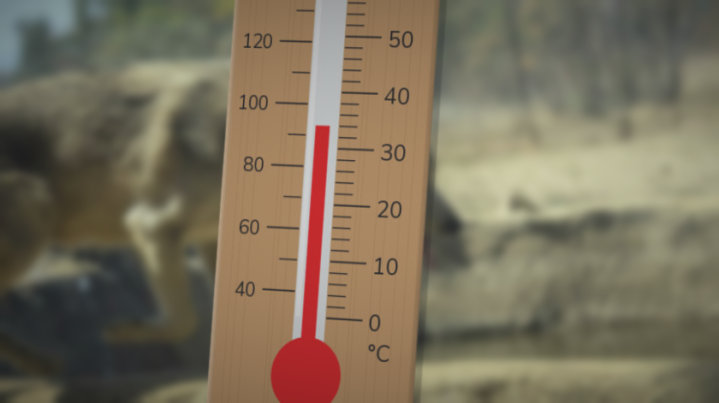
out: **34** °C
